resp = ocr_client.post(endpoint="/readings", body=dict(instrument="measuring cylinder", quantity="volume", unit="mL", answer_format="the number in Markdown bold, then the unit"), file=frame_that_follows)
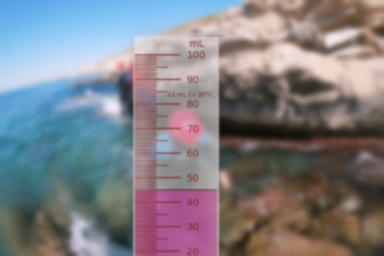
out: **45** mL
